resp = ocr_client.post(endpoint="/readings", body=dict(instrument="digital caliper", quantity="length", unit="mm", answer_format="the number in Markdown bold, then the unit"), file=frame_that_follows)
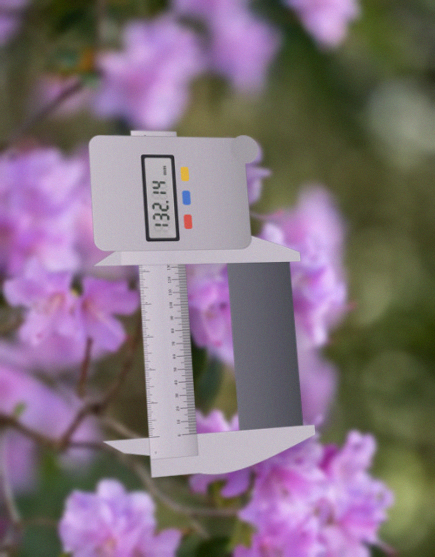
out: **132.14** mm
